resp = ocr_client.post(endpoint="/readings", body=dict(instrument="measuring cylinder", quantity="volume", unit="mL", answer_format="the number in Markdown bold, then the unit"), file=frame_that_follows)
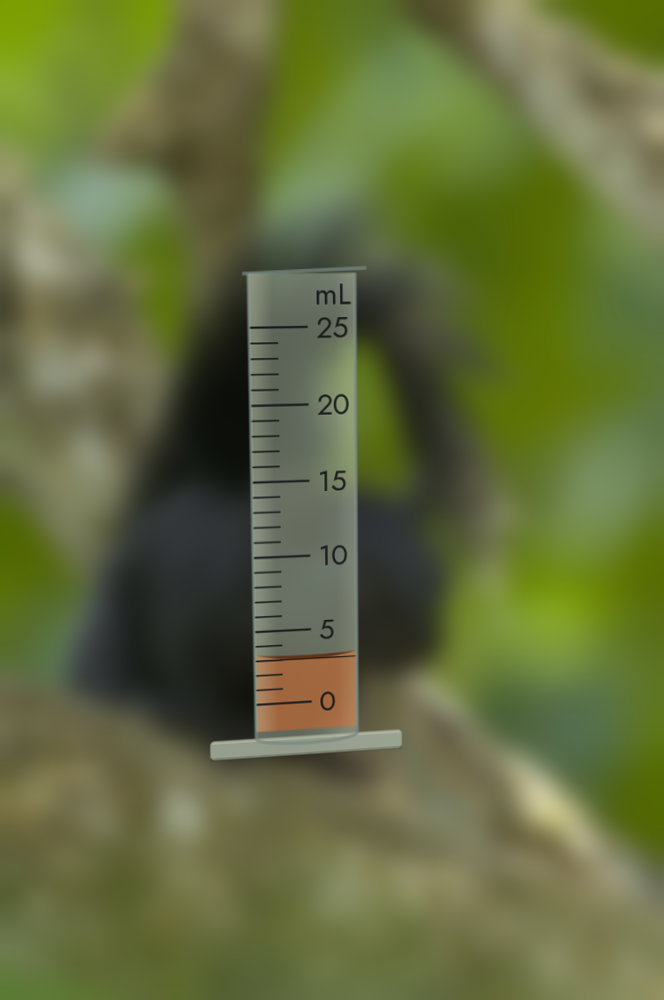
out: **3** mL
